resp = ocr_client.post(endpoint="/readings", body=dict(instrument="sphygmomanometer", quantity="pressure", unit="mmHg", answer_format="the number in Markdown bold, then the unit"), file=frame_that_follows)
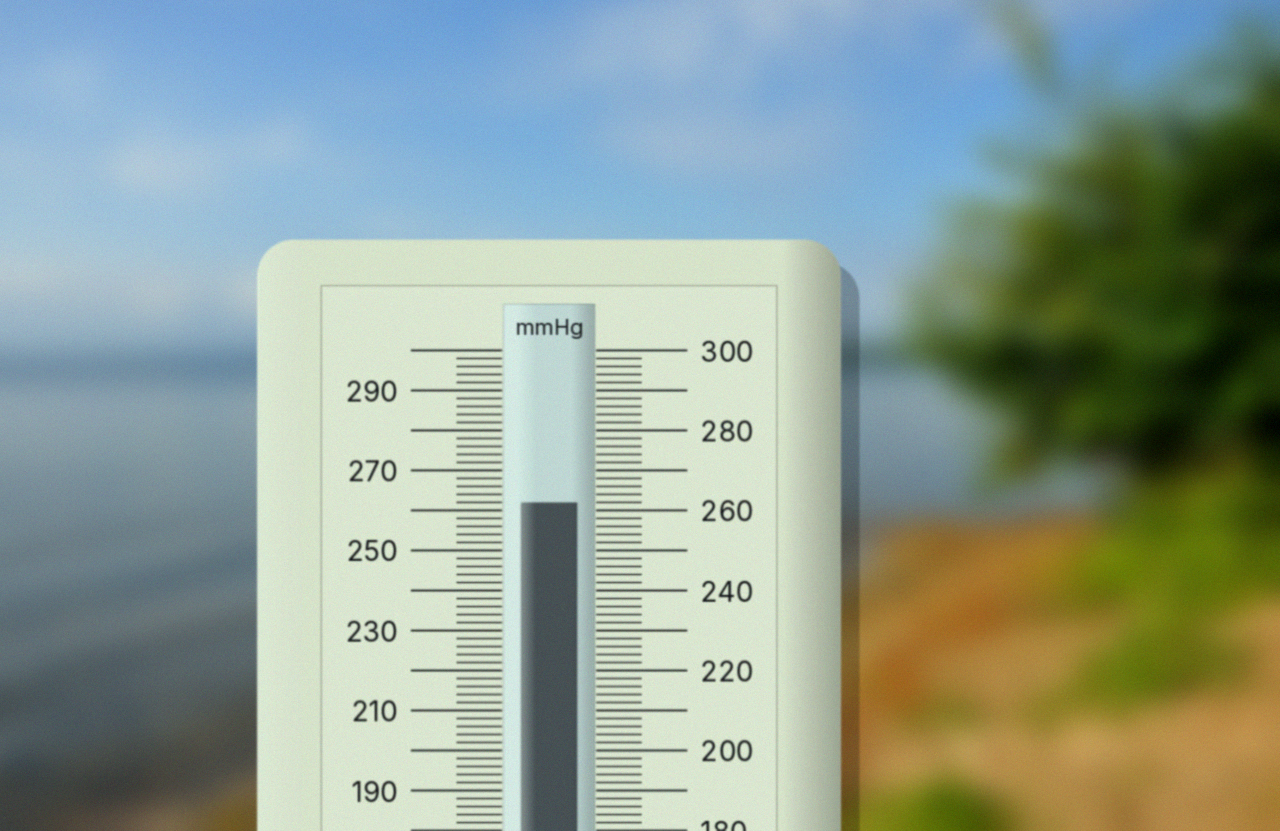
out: **262** mmHg
